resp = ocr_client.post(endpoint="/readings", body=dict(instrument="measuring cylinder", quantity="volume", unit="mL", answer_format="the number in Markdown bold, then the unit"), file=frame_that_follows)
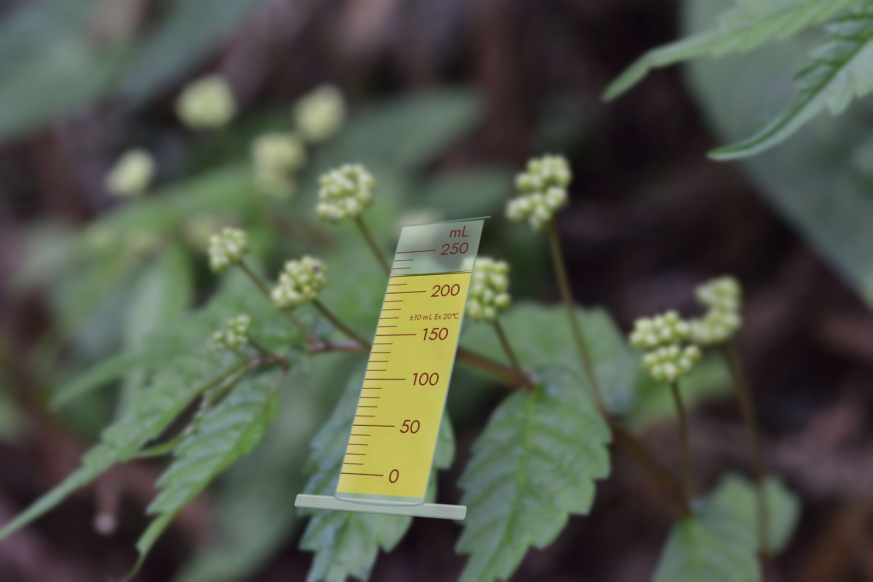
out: **220** mL
